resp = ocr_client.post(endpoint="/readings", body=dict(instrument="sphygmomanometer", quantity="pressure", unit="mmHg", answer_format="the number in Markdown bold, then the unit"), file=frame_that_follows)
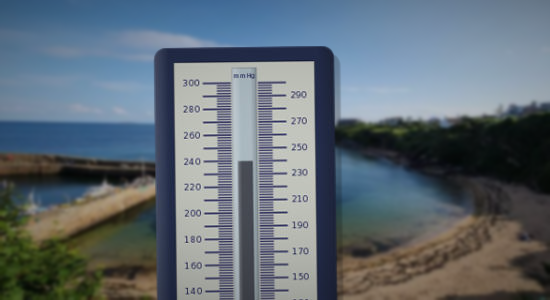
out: **240** mmHg
